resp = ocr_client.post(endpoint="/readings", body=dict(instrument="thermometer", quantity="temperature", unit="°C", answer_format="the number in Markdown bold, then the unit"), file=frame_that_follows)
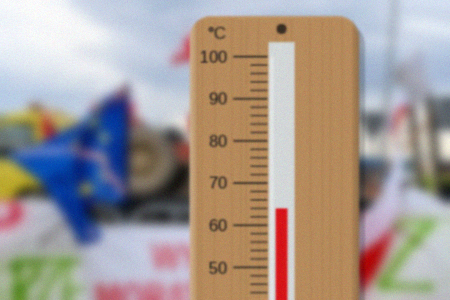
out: **64** °C
